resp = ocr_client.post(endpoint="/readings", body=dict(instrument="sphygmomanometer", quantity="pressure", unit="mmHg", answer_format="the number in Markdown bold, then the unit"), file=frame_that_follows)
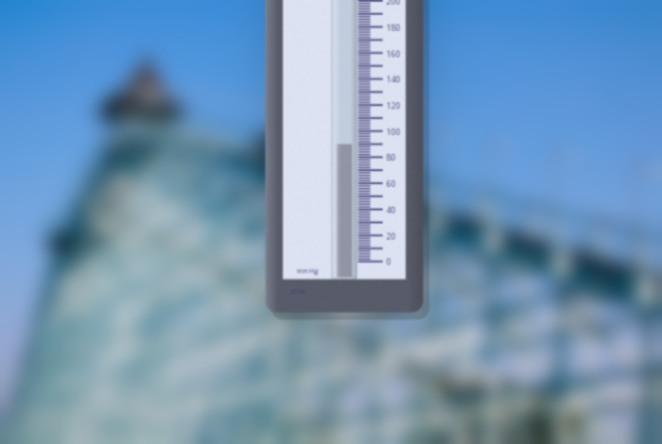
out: **90** mmHg
